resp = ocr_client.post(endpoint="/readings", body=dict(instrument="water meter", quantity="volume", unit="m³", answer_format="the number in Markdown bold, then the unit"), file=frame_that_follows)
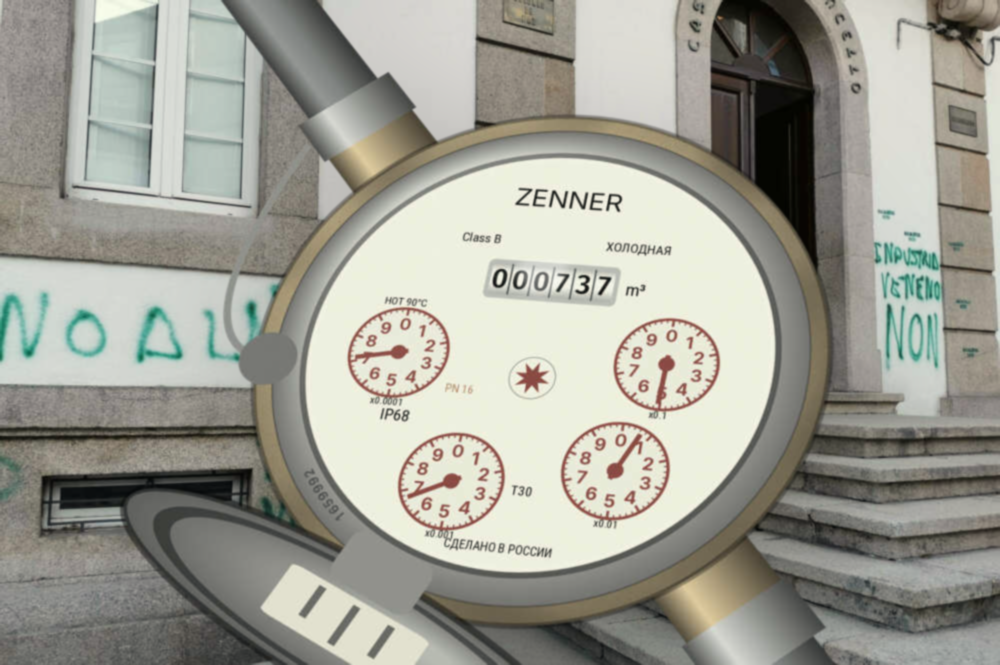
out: **737.5067** m³
